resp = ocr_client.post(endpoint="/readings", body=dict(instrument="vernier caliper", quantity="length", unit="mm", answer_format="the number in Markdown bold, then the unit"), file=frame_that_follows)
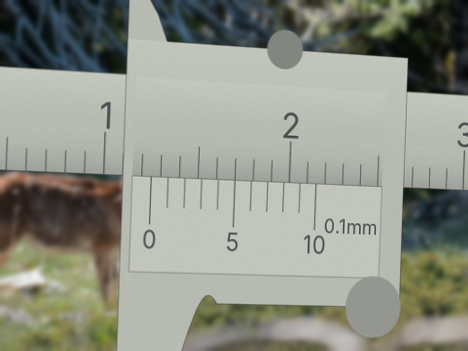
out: **12.5** mm
